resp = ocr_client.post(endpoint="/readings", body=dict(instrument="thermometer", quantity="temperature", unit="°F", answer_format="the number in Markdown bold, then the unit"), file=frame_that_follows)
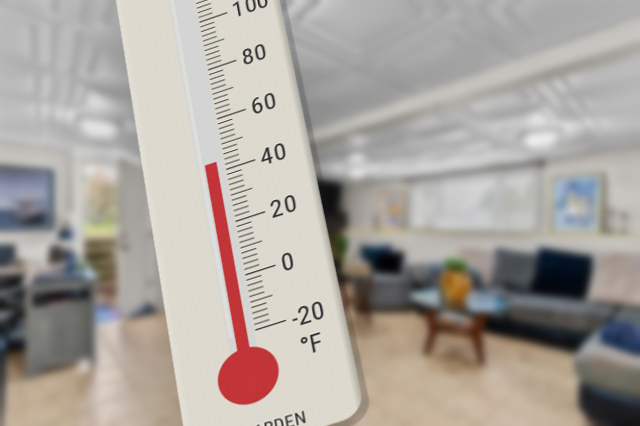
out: **44** °F
